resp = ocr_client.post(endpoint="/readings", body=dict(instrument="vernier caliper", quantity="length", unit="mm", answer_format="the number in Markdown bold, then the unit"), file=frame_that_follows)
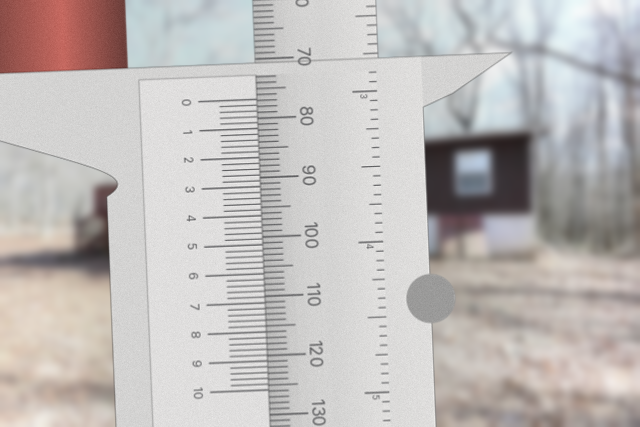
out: **76.8** mm
